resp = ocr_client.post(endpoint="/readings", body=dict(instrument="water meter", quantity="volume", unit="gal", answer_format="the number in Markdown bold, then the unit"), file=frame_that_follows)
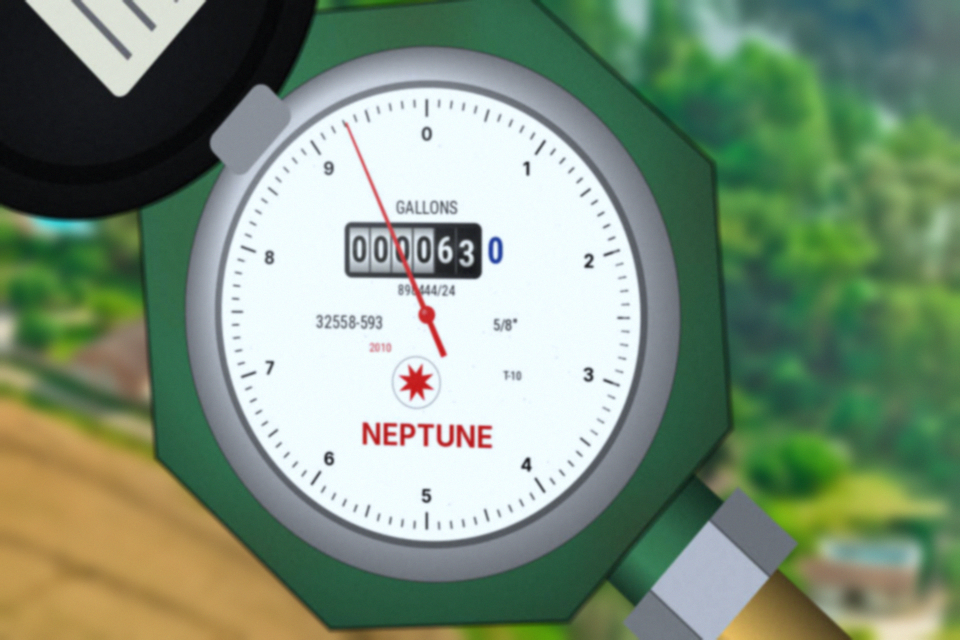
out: **629.3** gal
